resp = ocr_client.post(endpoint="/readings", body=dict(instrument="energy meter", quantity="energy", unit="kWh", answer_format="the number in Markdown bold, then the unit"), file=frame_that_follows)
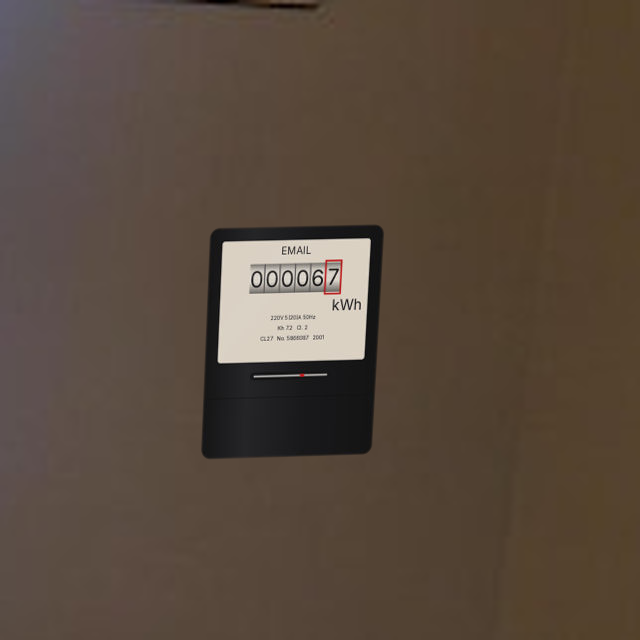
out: **6.7** kWh
